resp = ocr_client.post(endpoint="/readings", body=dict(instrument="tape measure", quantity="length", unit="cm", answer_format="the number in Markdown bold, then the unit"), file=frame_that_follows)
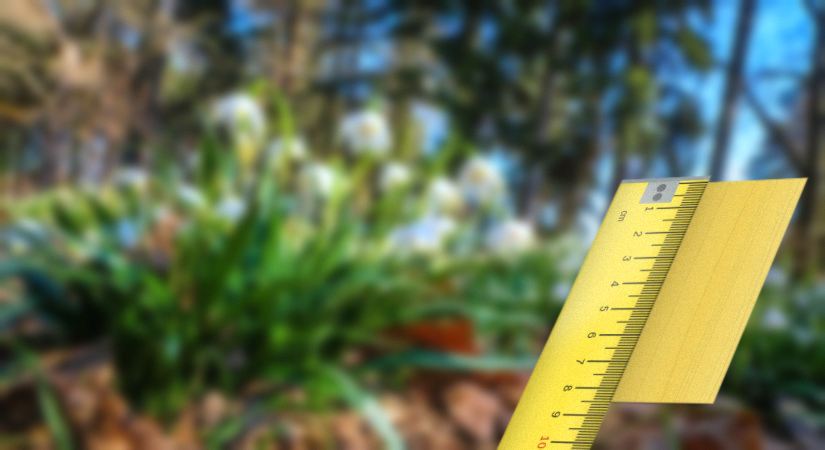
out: **8.5** cm
